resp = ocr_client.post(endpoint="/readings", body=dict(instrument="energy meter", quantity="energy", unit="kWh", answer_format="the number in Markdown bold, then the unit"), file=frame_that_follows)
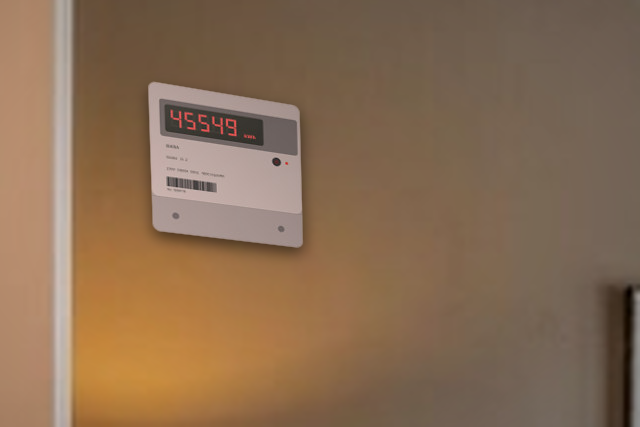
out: **45549** kWh
